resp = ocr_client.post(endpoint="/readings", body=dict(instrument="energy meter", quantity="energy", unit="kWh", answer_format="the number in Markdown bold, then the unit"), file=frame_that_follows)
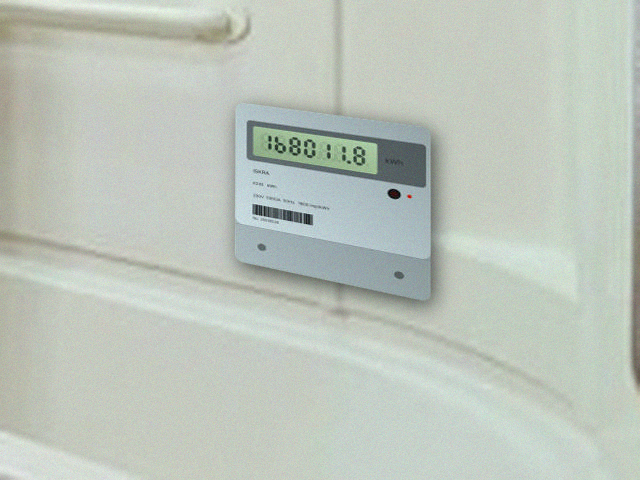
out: **168011.8** kWh
